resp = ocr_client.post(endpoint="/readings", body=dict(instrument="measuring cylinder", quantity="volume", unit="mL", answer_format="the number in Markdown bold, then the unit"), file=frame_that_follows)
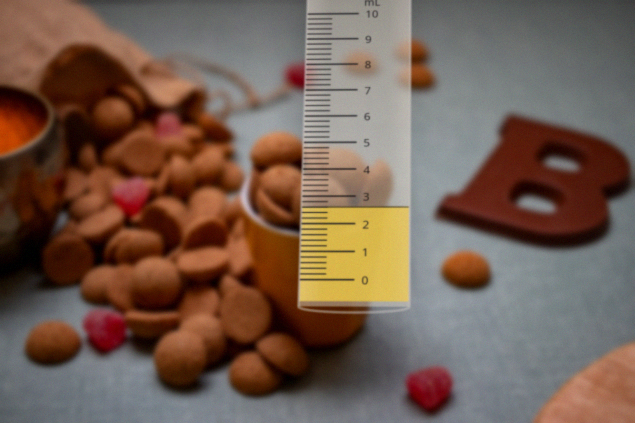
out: **2.6** mL
